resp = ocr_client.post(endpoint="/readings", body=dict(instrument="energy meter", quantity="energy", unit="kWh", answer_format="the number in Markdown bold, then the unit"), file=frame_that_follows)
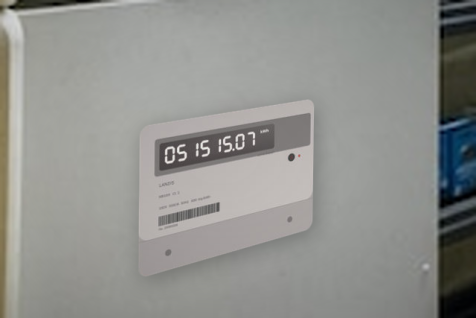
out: **51515.07** kWh
